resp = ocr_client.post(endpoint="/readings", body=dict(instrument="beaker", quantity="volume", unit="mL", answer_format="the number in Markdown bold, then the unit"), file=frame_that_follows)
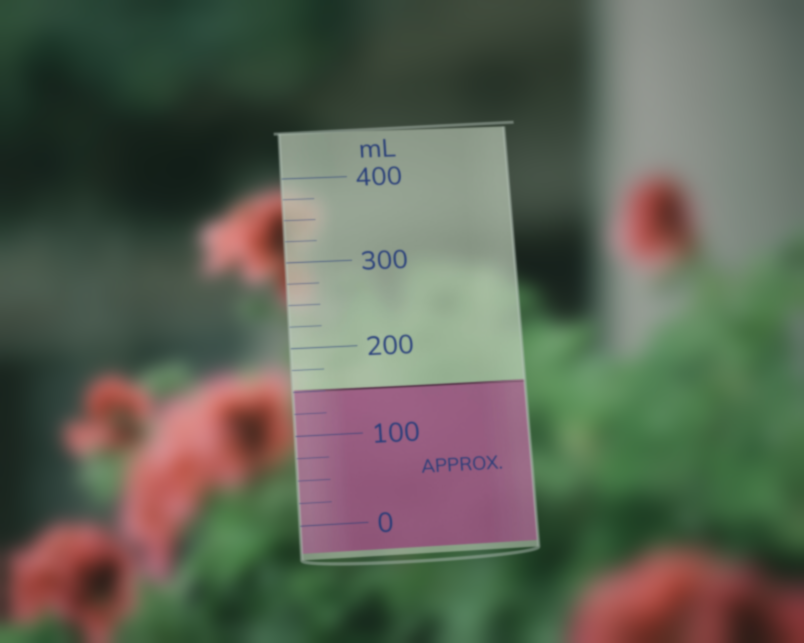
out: **150** mL
